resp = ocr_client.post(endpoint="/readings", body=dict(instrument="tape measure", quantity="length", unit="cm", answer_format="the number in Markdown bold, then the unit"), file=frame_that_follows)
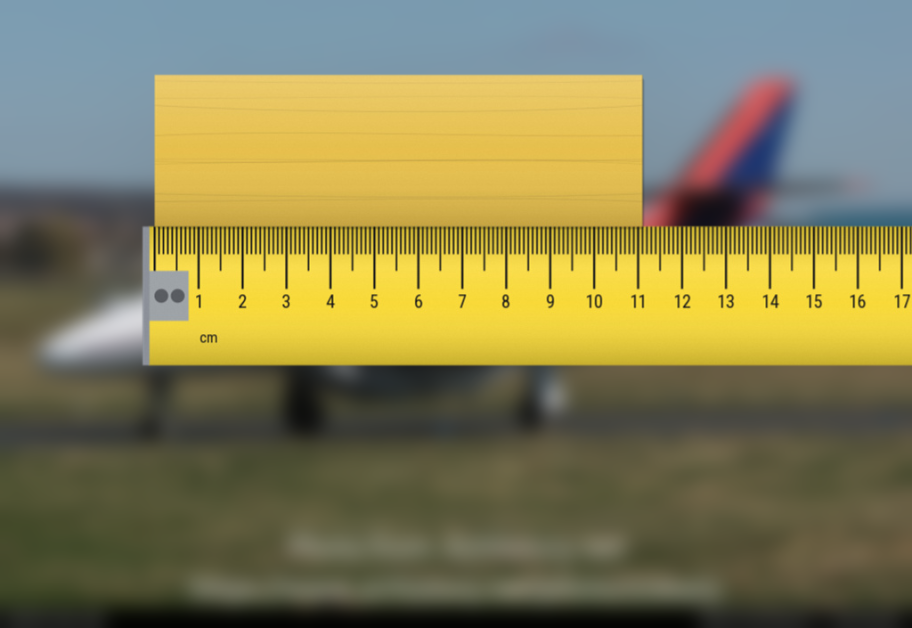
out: **11.1** cm
